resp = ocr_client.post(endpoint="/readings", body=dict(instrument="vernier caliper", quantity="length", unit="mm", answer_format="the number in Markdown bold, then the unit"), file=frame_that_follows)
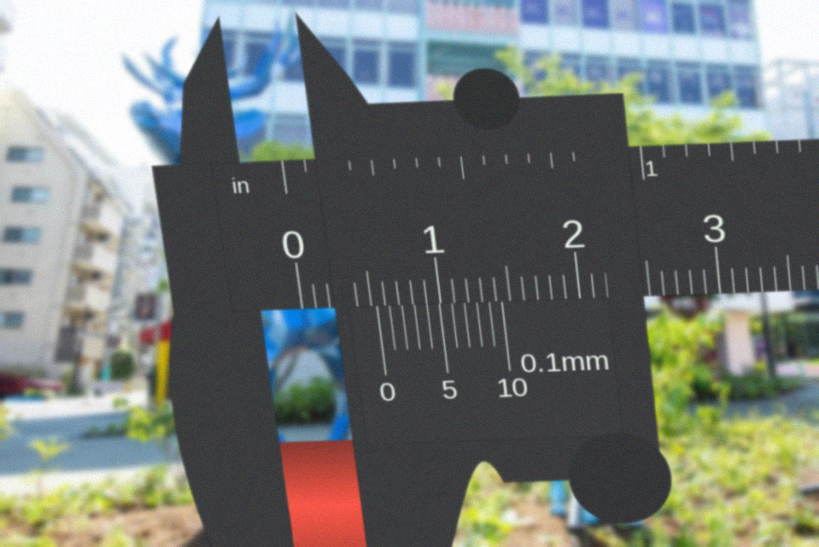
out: **5.4** mm
